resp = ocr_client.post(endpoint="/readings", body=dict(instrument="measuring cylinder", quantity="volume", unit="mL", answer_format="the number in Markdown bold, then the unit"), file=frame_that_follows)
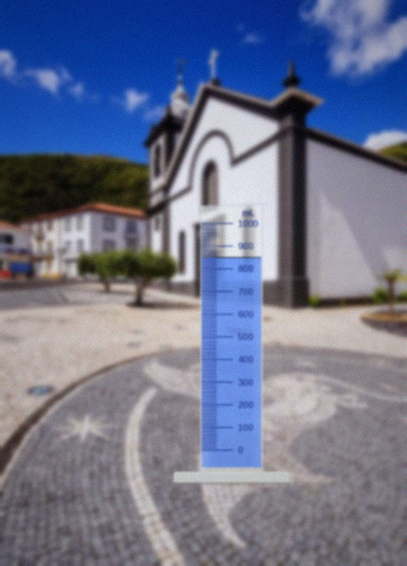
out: **850** mL
